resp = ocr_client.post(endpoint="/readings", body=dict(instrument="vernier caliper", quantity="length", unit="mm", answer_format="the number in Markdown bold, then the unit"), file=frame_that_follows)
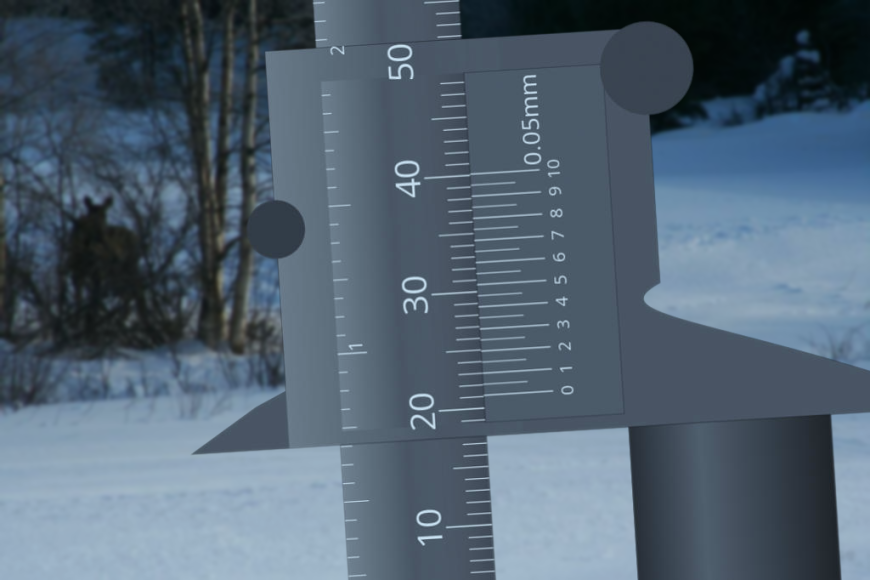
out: **21.1** mm
